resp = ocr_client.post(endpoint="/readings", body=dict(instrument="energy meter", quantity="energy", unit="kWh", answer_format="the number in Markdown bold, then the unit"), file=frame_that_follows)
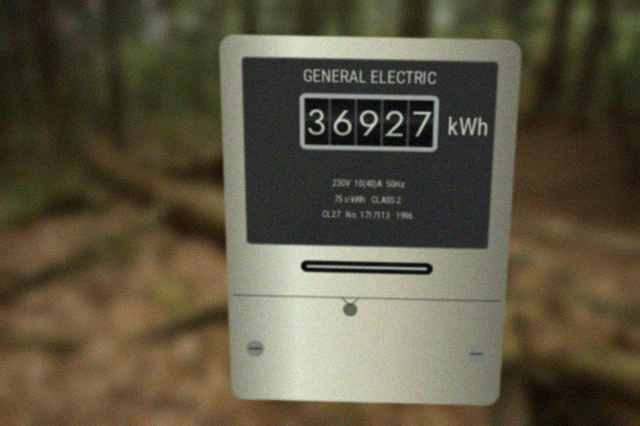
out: **36927** kWh
